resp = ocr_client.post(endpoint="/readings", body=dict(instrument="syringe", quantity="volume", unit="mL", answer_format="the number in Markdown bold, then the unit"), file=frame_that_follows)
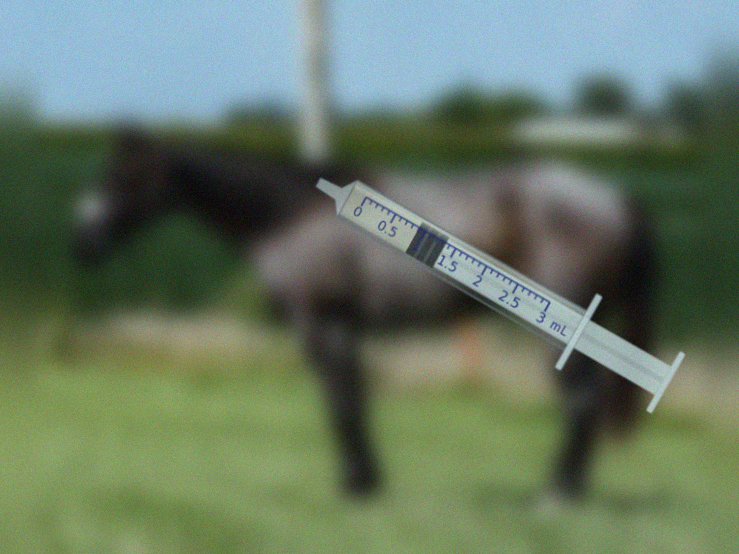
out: **0.9** mL
